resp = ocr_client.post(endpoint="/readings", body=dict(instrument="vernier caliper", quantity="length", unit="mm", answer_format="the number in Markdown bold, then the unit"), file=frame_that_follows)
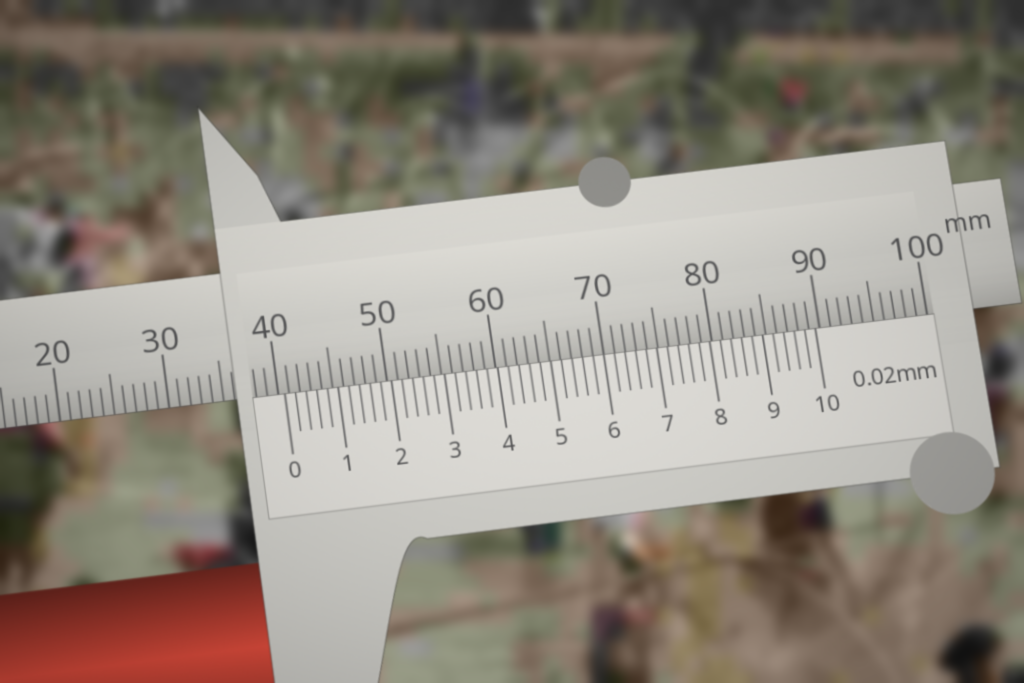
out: **40.6** mm
